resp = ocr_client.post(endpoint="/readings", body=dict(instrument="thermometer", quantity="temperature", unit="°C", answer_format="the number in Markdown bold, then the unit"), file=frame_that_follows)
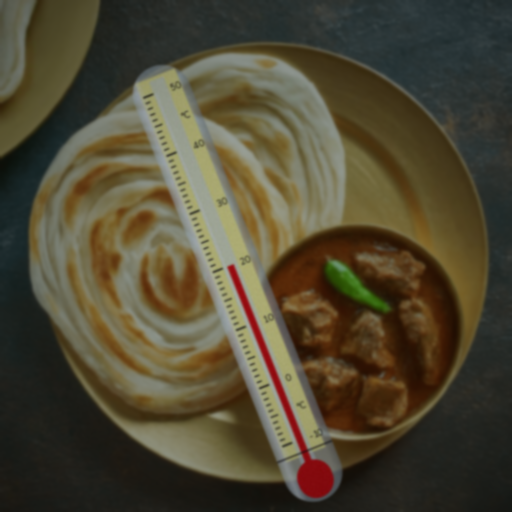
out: **20** °C
